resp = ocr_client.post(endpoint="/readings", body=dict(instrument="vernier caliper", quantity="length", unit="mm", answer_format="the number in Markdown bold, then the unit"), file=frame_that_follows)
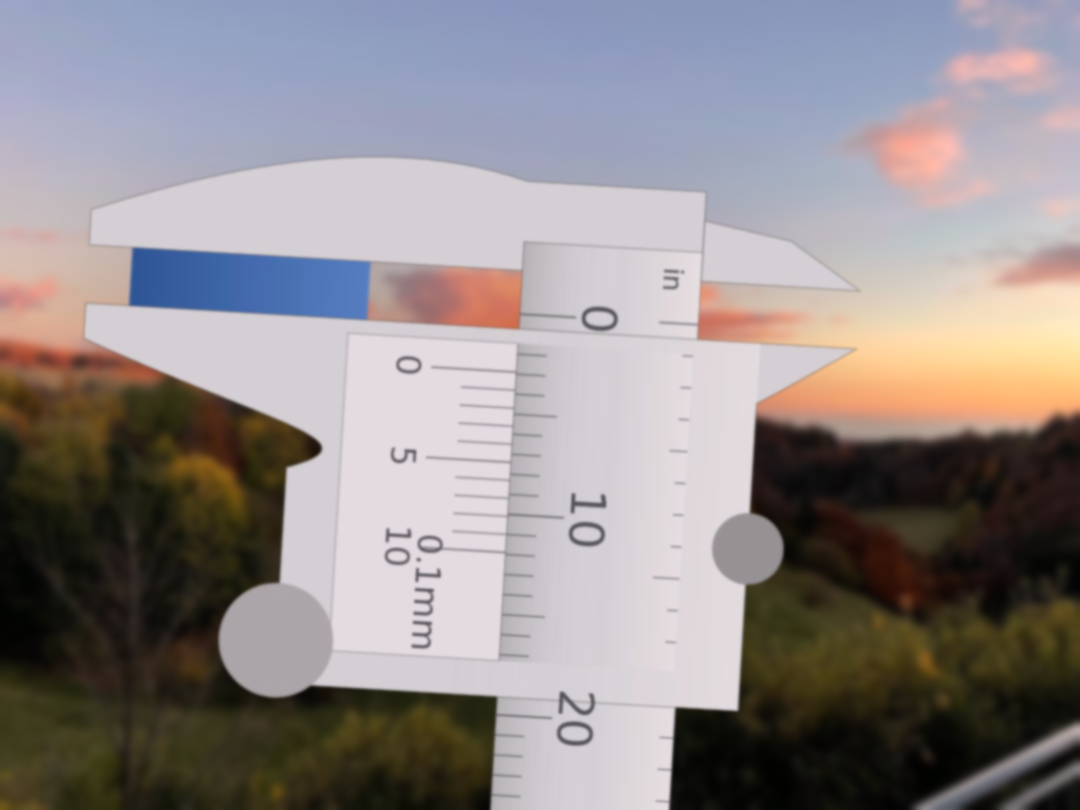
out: **2.9** mm
